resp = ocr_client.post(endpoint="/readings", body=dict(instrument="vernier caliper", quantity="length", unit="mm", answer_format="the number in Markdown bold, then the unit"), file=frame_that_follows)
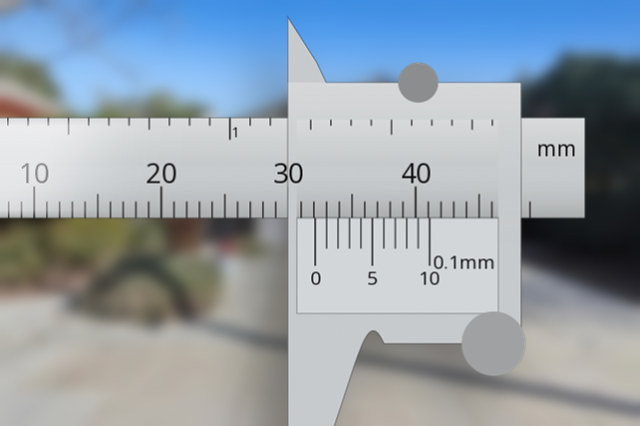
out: **32.1** mm
